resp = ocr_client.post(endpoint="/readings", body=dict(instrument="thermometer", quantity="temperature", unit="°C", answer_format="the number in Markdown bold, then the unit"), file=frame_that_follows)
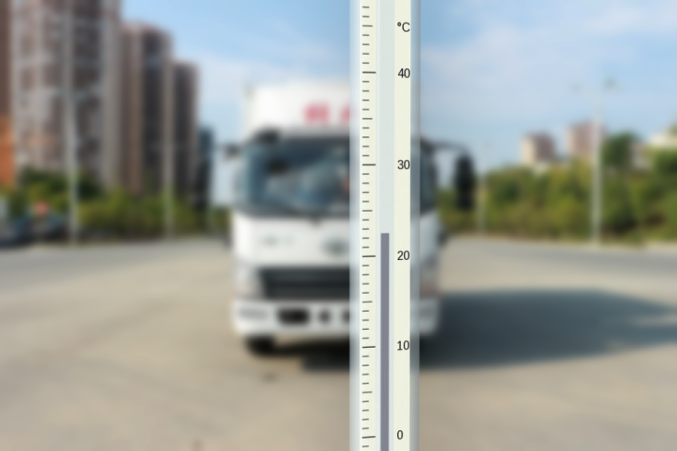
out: **22.5** °C
